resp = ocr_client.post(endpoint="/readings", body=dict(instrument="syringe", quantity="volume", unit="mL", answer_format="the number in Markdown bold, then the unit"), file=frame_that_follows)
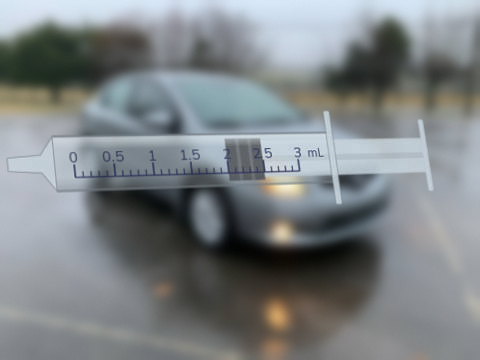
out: **2** mL
